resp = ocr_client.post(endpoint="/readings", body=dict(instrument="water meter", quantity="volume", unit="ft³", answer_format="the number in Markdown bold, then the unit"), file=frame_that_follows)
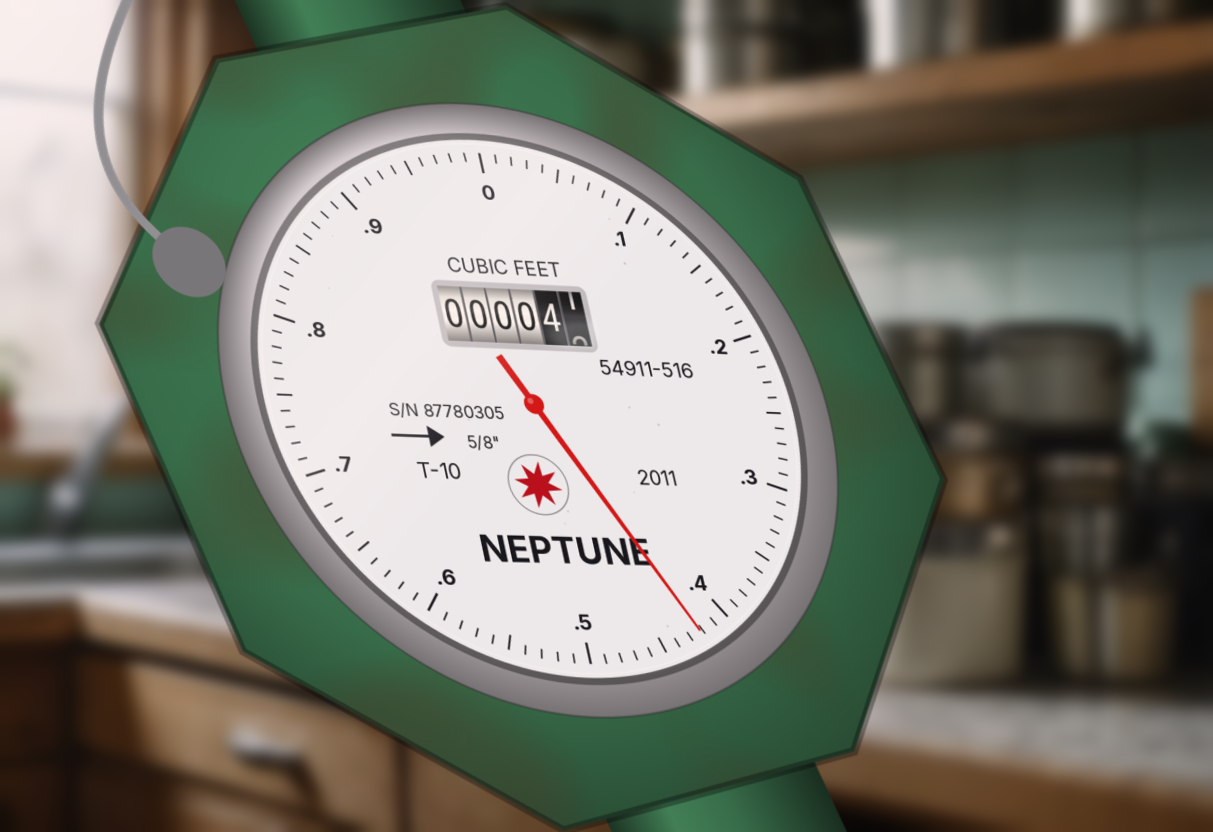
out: **41.42** ft³
